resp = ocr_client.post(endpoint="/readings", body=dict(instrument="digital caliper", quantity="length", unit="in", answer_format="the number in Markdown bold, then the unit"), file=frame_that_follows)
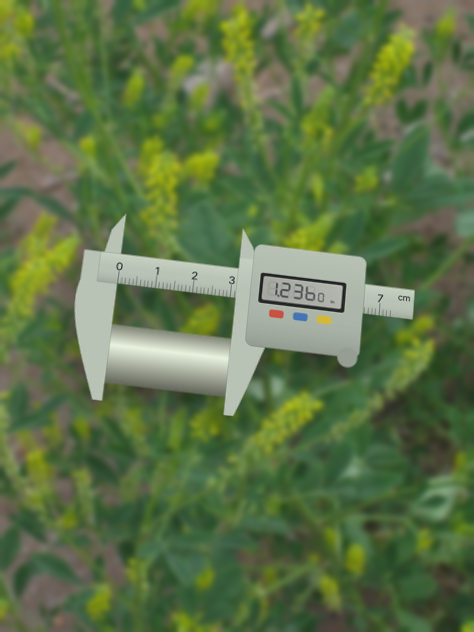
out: **1.2360** in
